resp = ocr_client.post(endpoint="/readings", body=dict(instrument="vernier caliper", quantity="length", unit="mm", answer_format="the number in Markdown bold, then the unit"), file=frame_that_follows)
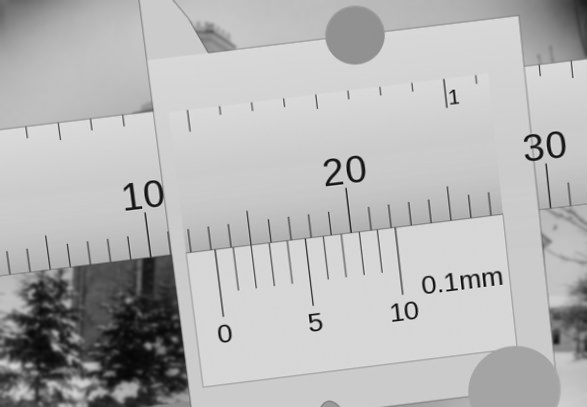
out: **13.2** mm
